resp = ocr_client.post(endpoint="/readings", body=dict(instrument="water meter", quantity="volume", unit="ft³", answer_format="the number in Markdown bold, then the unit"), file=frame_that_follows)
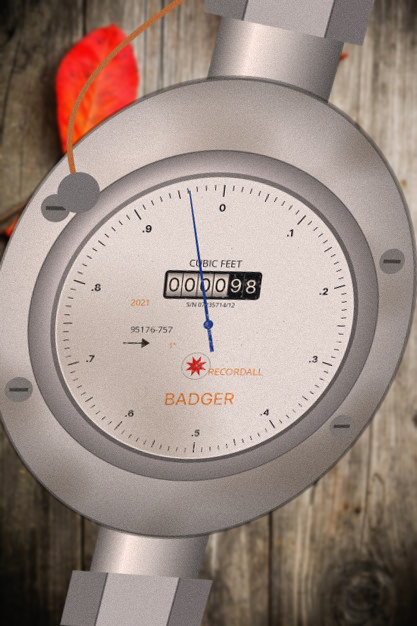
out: **97.96** ft³
